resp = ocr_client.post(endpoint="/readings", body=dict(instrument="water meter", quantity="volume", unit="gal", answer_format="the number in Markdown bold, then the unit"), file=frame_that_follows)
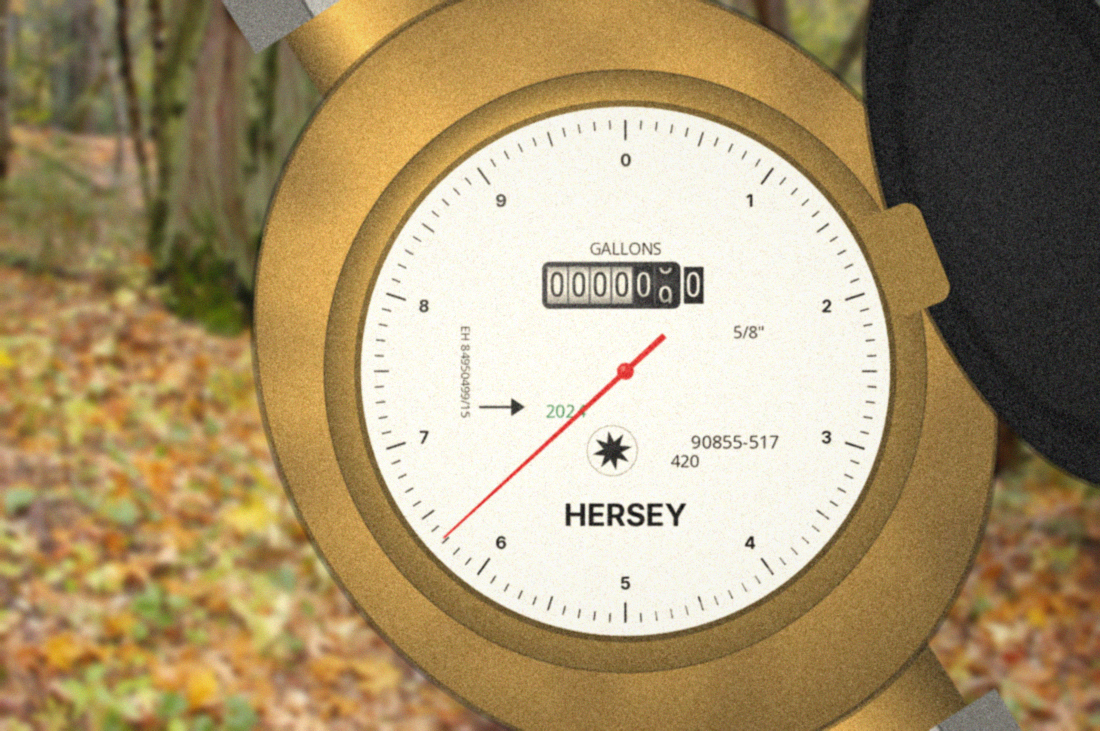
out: **86.3** gal
